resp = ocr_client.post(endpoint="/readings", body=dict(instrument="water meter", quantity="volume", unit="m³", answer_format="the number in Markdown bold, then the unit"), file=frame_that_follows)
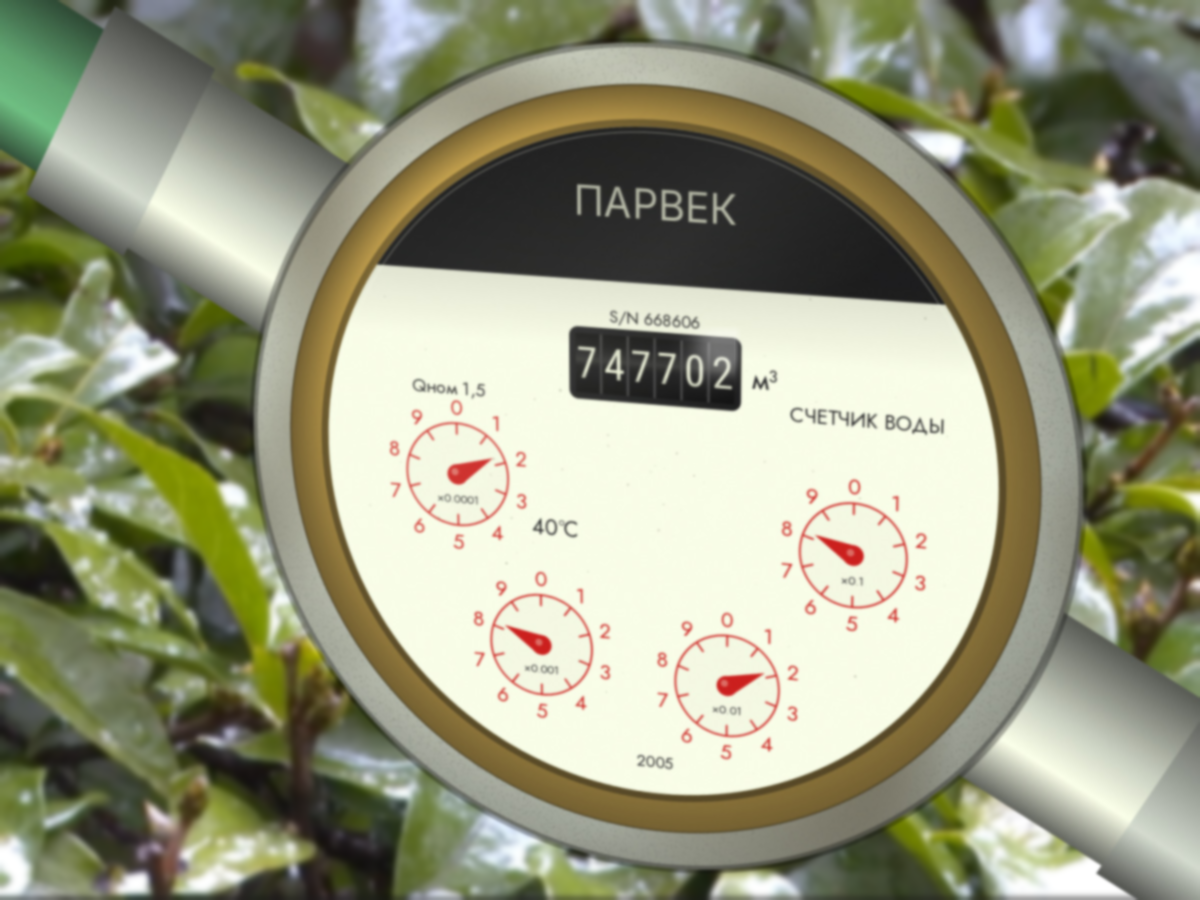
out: **747702.8181** m³
